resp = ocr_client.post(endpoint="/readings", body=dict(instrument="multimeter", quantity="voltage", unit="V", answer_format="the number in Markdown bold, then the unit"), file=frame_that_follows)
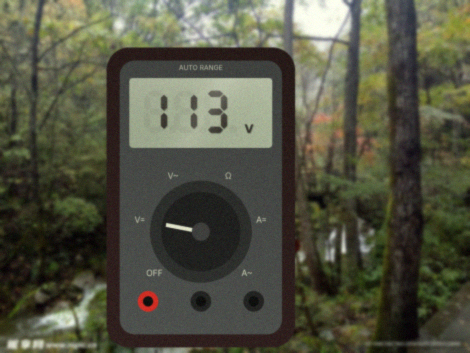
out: **113** V
